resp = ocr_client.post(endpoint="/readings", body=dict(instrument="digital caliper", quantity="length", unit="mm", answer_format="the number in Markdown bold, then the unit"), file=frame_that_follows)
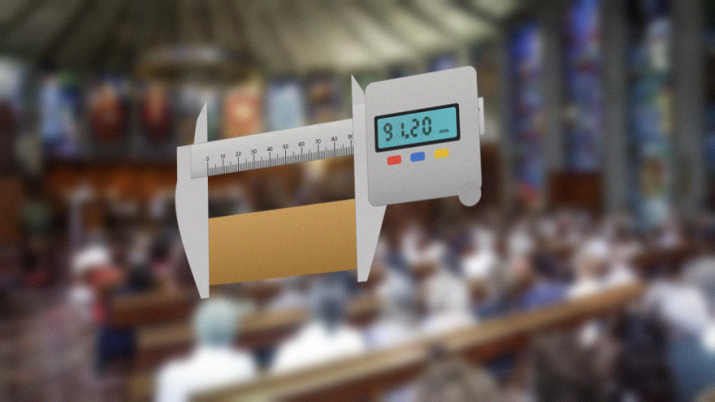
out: **91.20** mm
